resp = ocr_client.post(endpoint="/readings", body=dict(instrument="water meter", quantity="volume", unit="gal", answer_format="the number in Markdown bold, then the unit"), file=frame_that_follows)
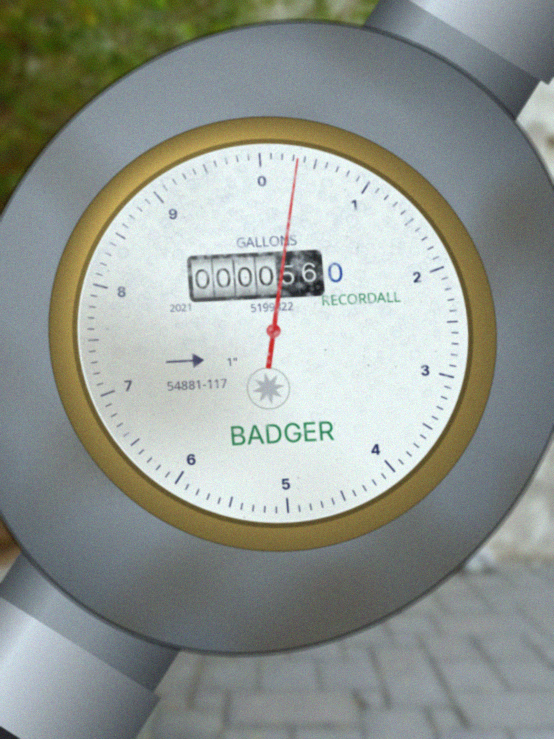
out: **560.3** gal
